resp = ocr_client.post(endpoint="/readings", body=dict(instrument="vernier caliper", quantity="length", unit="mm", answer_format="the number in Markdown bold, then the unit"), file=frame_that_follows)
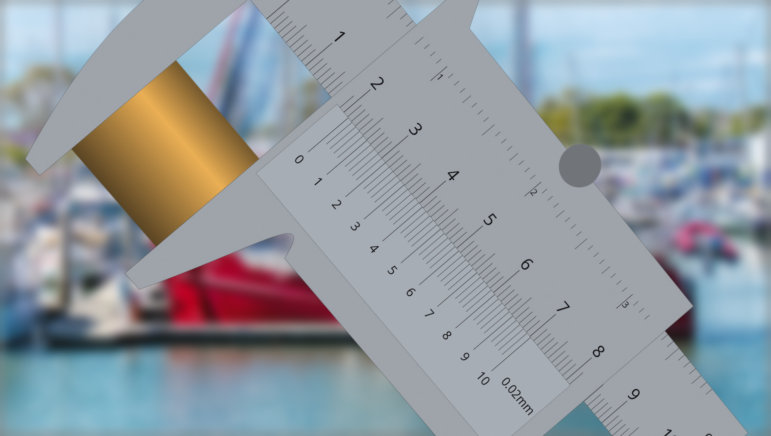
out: **21.2** mm
